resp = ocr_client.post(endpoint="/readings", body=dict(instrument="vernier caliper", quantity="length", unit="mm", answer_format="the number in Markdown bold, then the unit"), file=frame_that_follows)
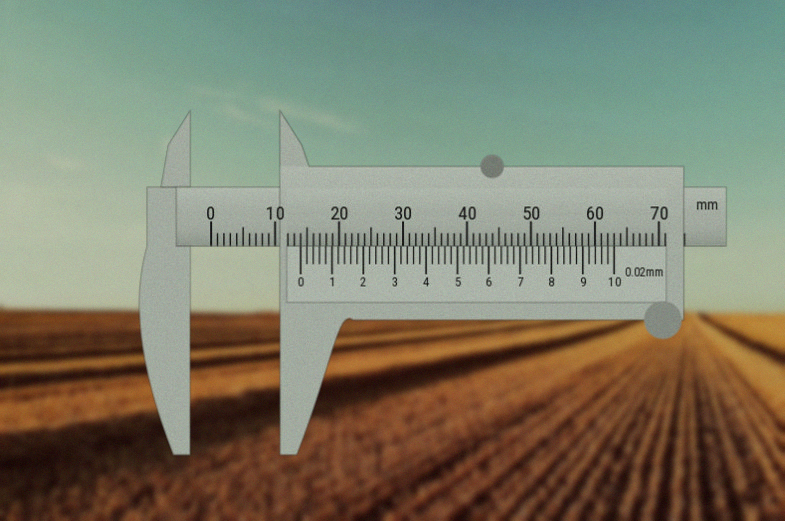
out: **14.0** mm
